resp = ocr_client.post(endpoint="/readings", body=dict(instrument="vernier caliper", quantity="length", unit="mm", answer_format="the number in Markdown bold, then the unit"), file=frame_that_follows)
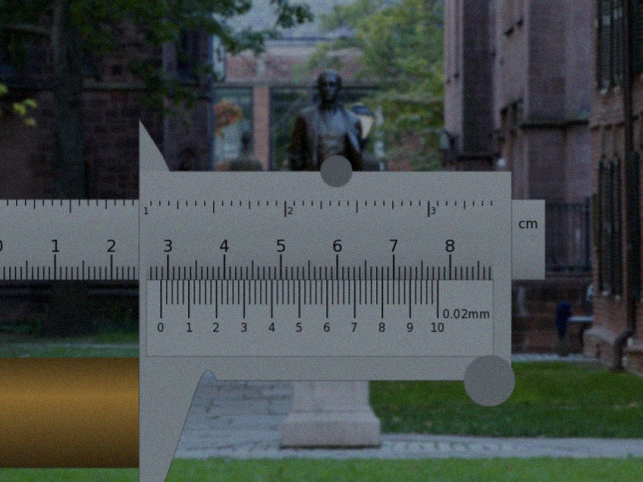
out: **28.8** mm
